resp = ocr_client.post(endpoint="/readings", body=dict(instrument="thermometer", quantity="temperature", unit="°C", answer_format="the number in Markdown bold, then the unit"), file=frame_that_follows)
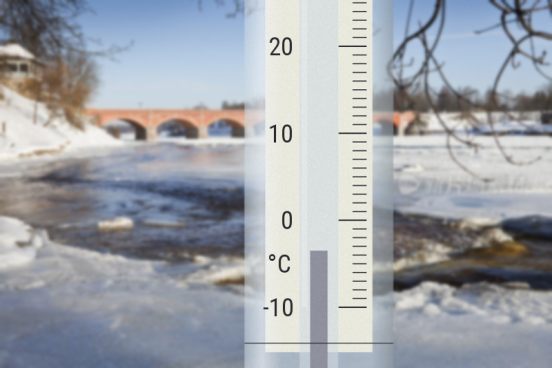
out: **-3.5** °C
